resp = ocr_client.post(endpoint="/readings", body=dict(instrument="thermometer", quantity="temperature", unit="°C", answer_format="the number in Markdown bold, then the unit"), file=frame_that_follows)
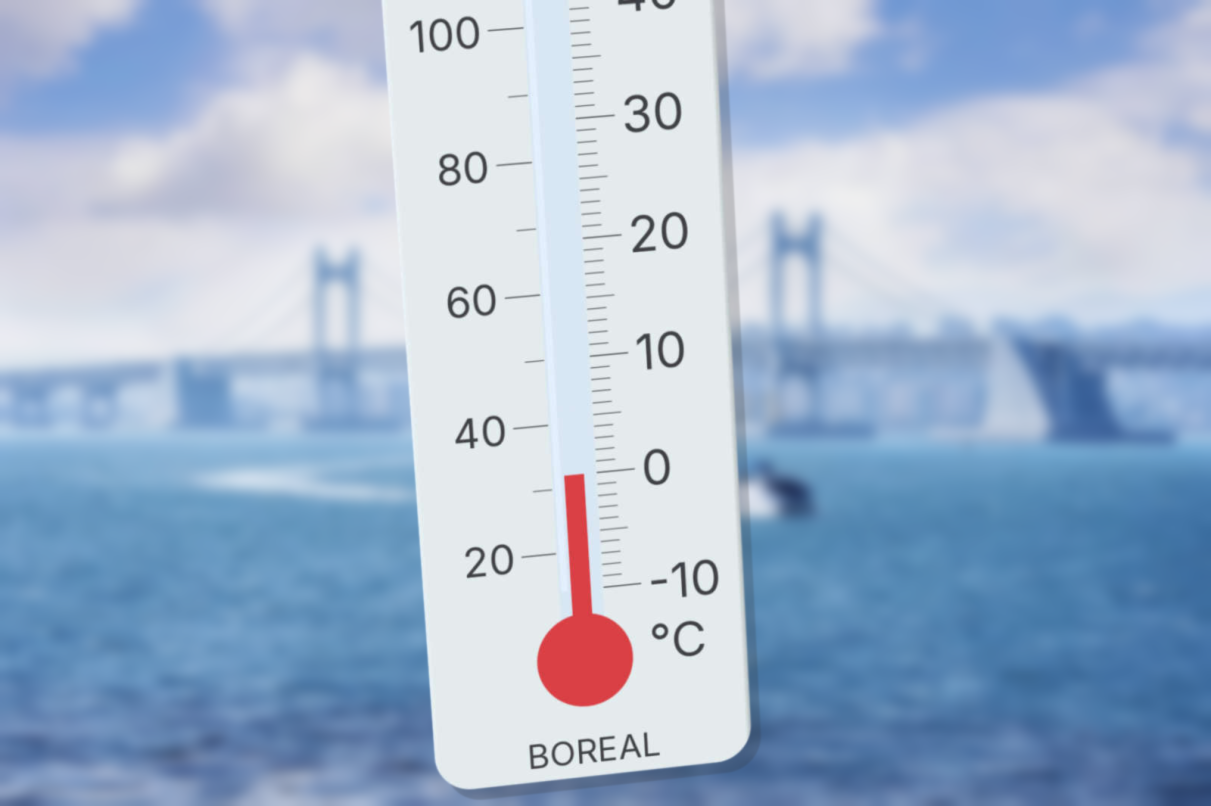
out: **0** °C
